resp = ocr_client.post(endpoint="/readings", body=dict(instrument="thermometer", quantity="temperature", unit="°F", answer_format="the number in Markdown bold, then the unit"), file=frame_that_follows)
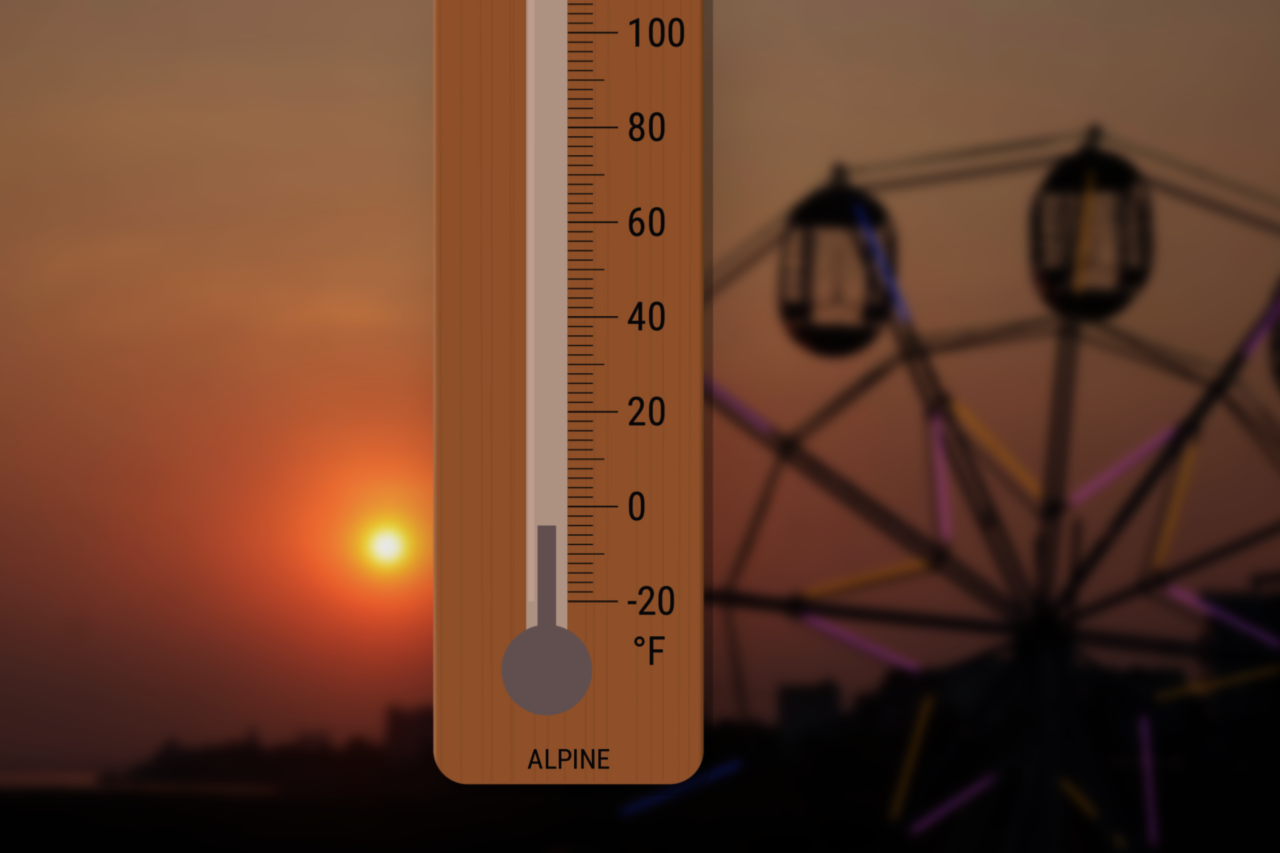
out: **-4** °F
